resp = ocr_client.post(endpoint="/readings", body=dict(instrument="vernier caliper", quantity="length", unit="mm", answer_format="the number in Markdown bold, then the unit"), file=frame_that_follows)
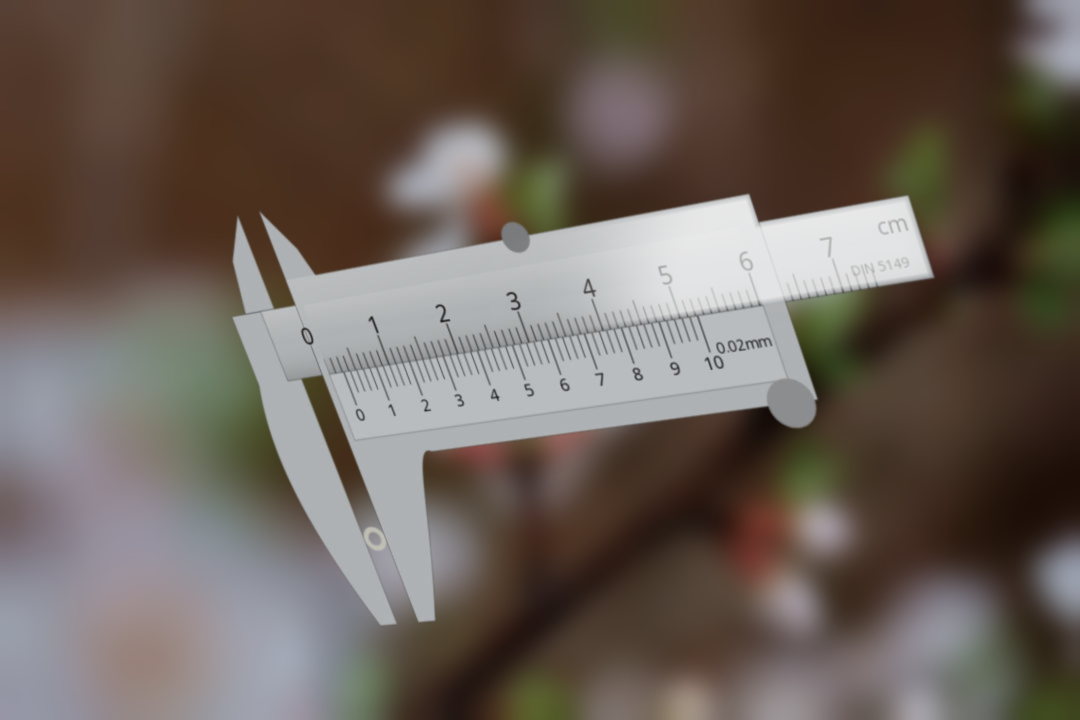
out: **3.2** mm
